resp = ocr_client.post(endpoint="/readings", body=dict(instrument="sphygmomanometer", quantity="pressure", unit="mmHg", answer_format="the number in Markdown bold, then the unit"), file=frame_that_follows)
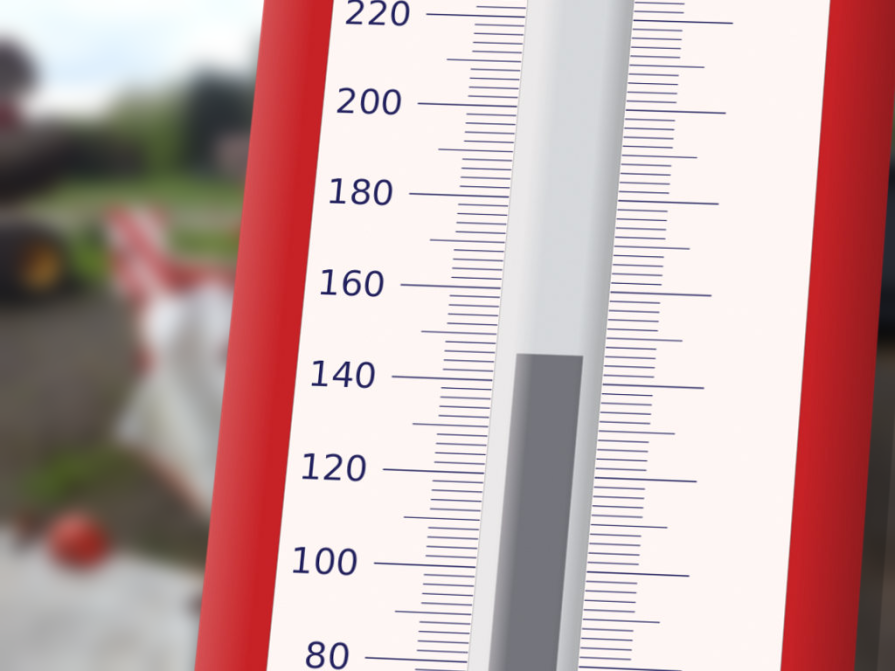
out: **146** mmHg
